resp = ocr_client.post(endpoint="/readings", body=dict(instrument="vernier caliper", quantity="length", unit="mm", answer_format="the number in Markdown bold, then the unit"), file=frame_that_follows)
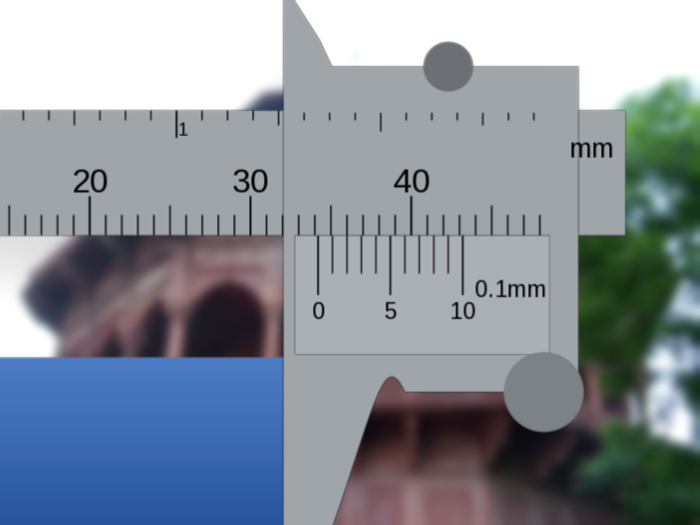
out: **34.2** mm
